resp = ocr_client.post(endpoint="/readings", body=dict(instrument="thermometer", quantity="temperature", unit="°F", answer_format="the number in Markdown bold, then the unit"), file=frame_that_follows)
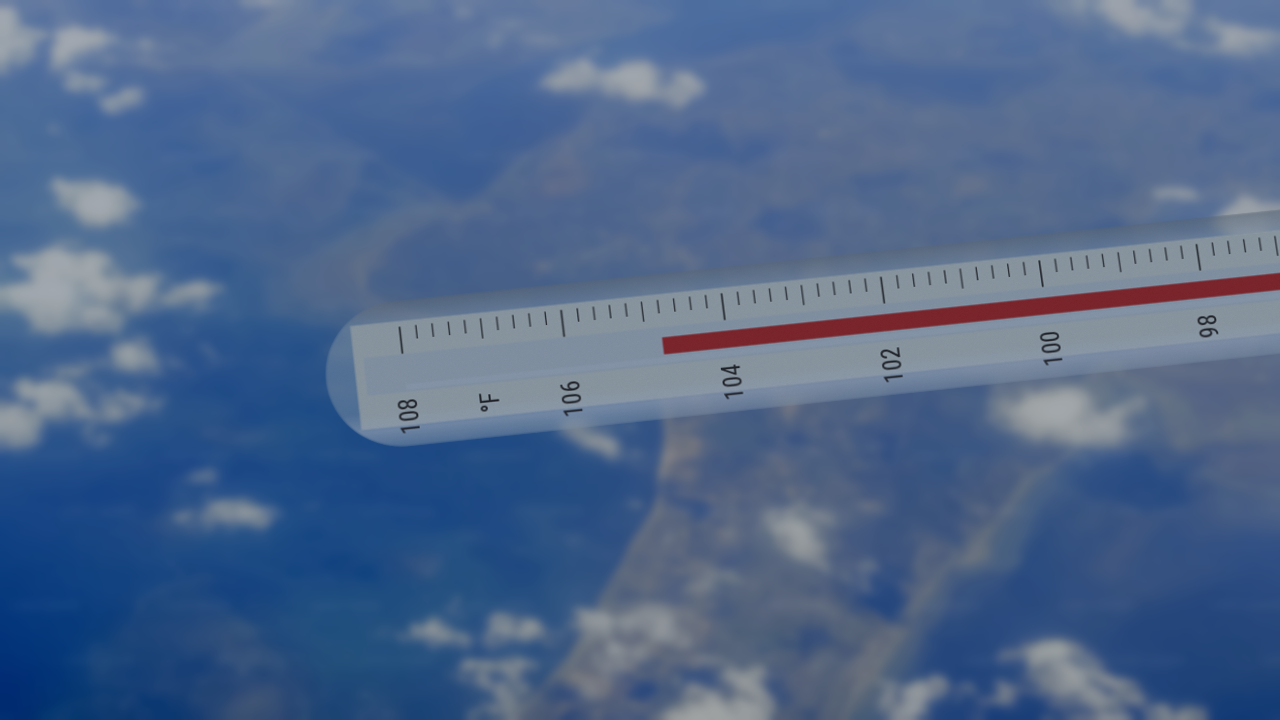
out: **104.8** °F
